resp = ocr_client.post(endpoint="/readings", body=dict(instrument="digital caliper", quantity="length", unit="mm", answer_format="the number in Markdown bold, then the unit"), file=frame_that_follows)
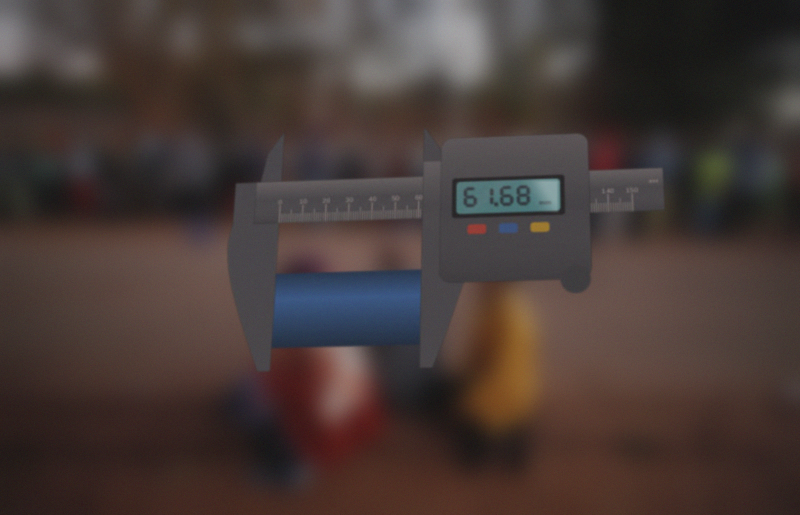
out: **61.68** mm
